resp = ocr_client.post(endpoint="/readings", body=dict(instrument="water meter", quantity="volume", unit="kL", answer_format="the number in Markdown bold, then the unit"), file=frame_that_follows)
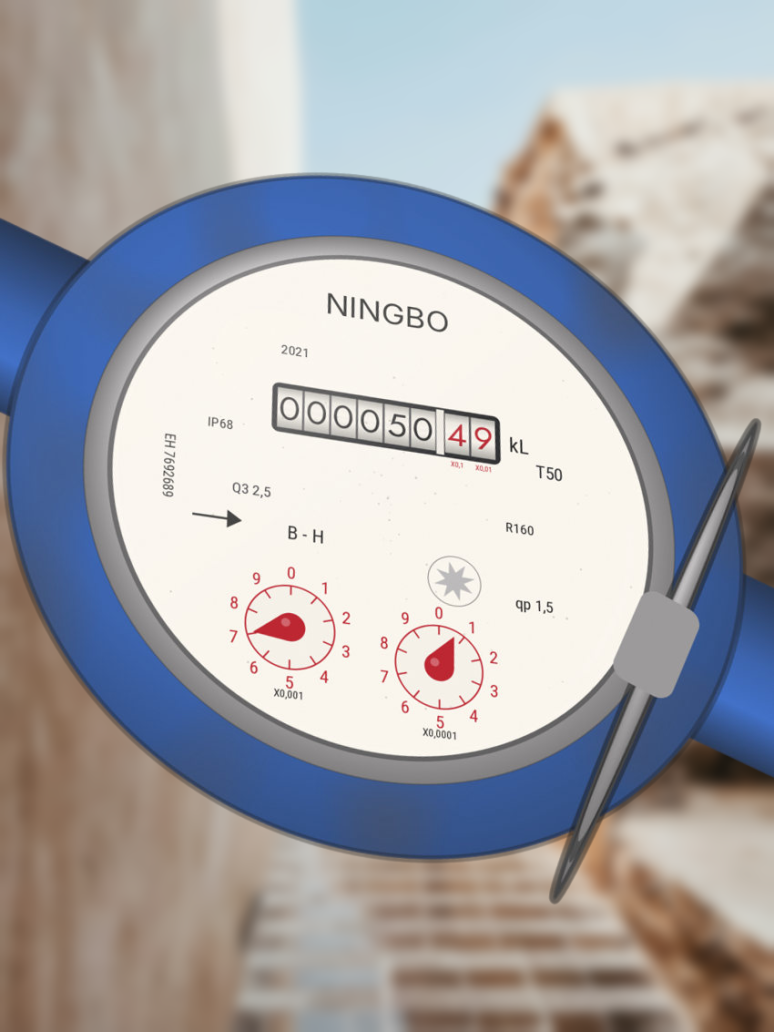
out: **50.4970** kL
